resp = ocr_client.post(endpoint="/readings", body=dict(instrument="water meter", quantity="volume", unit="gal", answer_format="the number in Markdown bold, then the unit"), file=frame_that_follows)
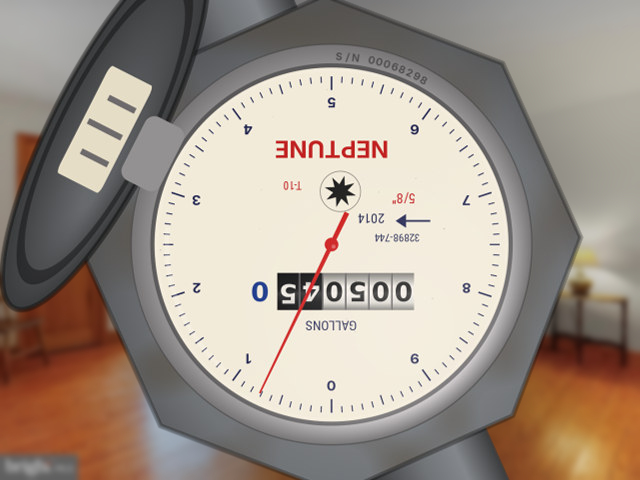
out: **50450.7** gal
